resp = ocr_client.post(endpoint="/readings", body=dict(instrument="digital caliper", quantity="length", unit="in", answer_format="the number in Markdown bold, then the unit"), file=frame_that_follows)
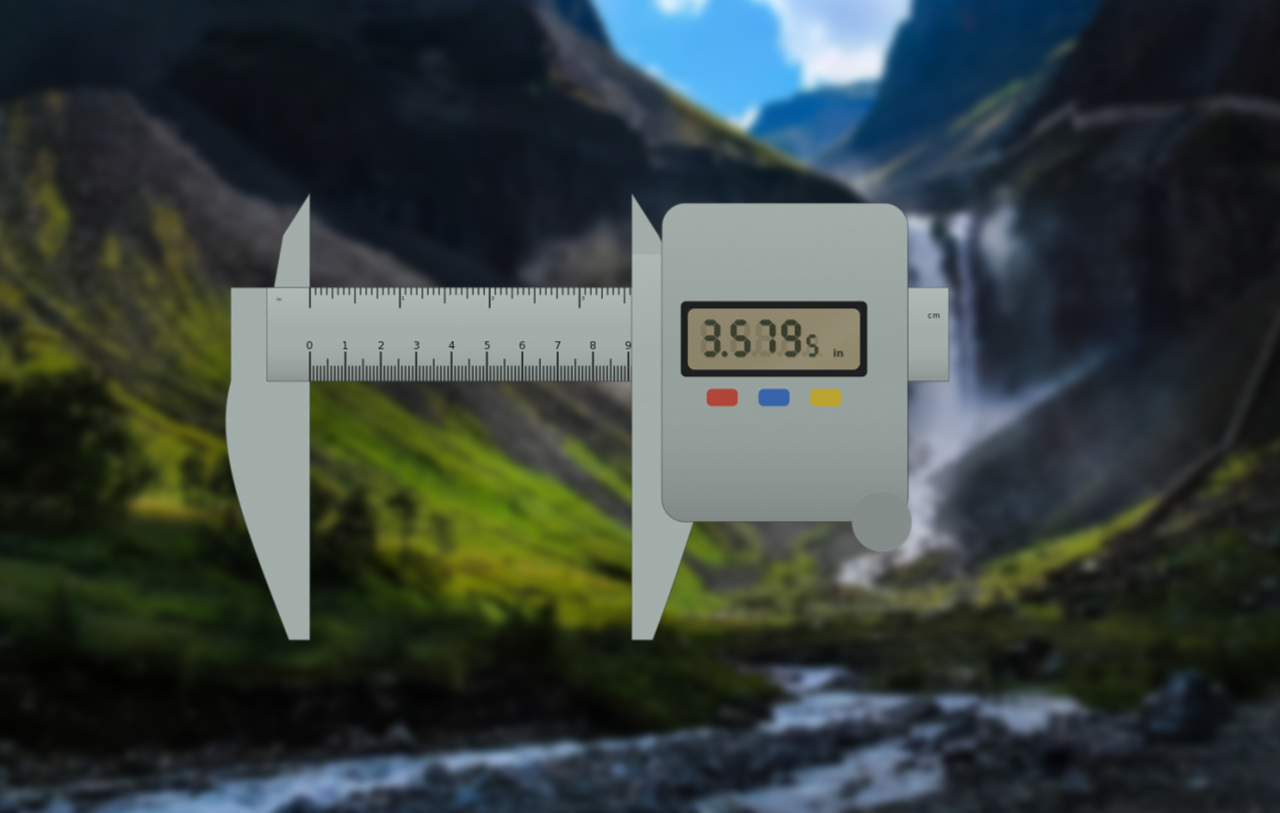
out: **3.5795** in
